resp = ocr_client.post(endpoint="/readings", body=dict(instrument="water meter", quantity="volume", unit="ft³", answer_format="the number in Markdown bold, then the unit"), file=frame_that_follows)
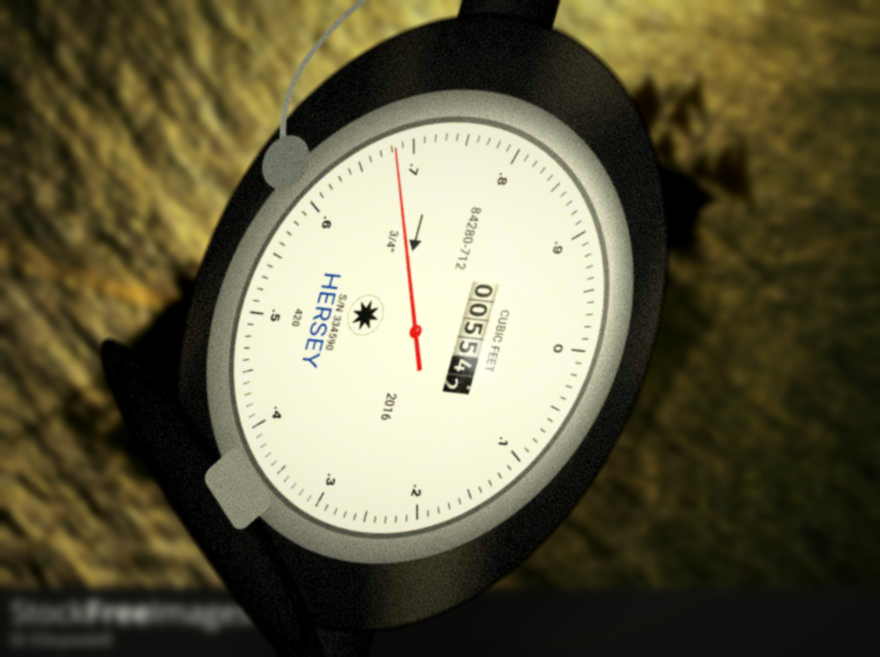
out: **5541.68** ft³
